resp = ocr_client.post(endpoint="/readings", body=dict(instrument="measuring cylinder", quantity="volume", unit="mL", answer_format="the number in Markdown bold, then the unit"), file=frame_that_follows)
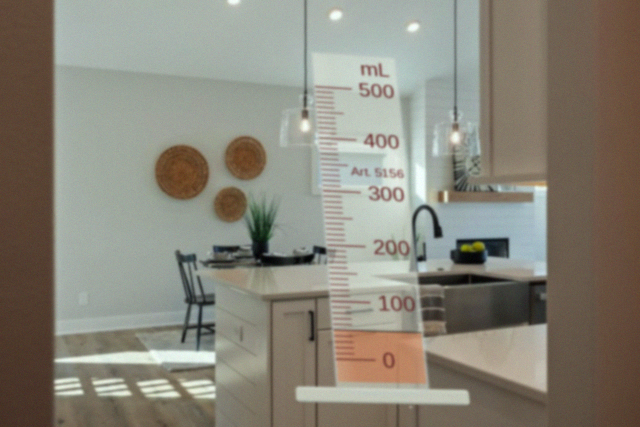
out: **50** mL
